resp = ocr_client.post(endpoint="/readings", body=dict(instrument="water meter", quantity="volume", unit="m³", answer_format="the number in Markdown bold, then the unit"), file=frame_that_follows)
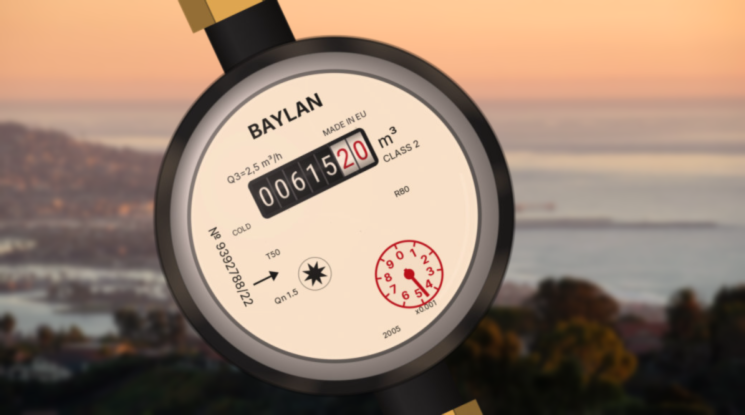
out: **615.204** m³
